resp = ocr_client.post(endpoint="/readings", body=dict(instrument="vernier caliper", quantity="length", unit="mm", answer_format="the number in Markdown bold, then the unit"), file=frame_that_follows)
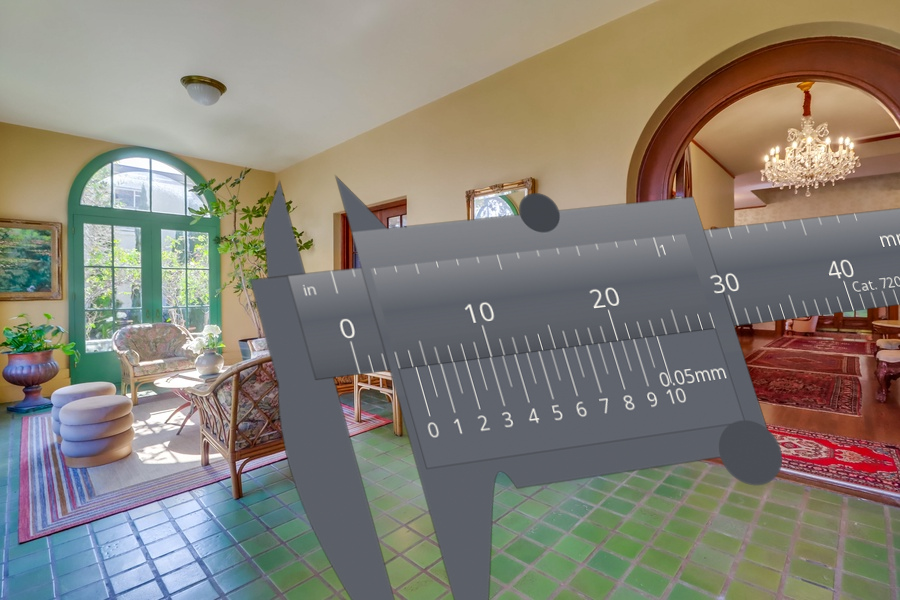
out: **4.2** mm
